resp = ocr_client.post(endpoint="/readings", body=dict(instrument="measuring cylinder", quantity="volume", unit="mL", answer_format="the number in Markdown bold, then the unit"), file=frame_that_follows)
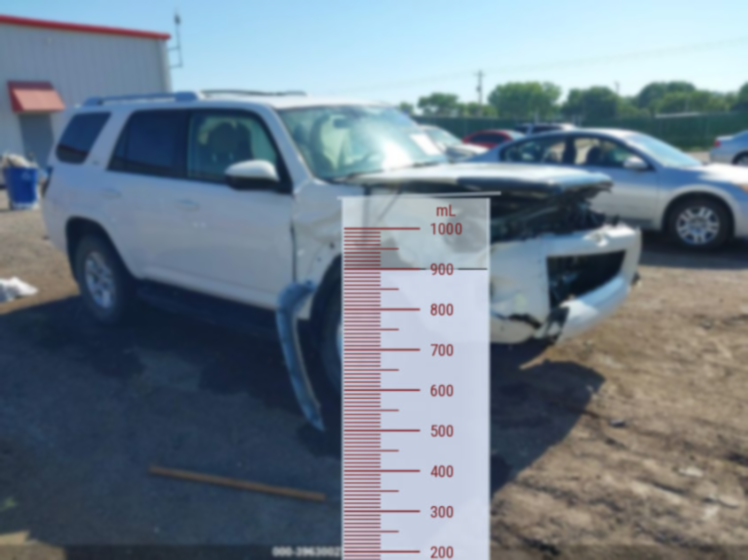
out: **900** mL
